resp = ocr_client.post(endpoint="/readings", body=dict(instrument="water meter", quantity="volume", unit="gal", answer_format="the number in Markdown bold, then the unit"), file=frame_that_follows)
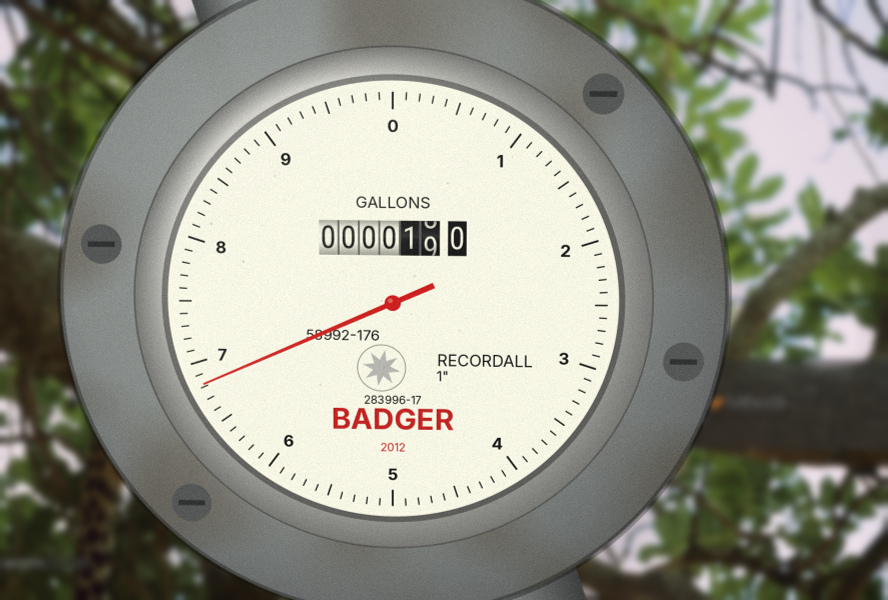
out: **186.8** gal
